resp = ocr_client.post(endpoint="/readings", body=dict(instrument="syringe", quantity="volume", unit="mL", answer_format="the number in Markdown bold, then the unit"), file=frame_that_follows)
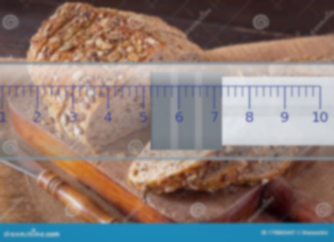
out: **5.2** mL
